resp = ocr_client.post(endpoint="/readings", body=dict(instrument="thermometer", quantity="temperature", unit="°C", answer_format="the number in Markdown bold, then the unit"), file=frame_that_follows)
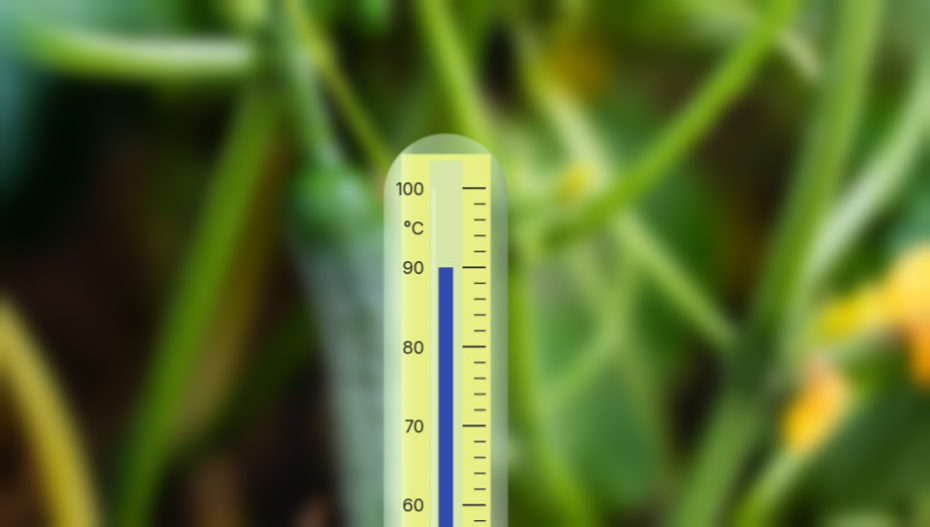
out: **90** °C
